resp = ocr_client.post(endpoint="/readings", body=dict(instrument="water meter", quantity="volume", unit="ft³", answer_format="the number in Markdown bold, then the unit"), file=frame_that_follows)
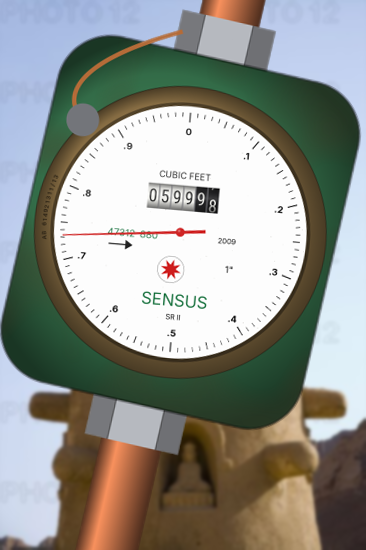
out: **59997.73** ft³
